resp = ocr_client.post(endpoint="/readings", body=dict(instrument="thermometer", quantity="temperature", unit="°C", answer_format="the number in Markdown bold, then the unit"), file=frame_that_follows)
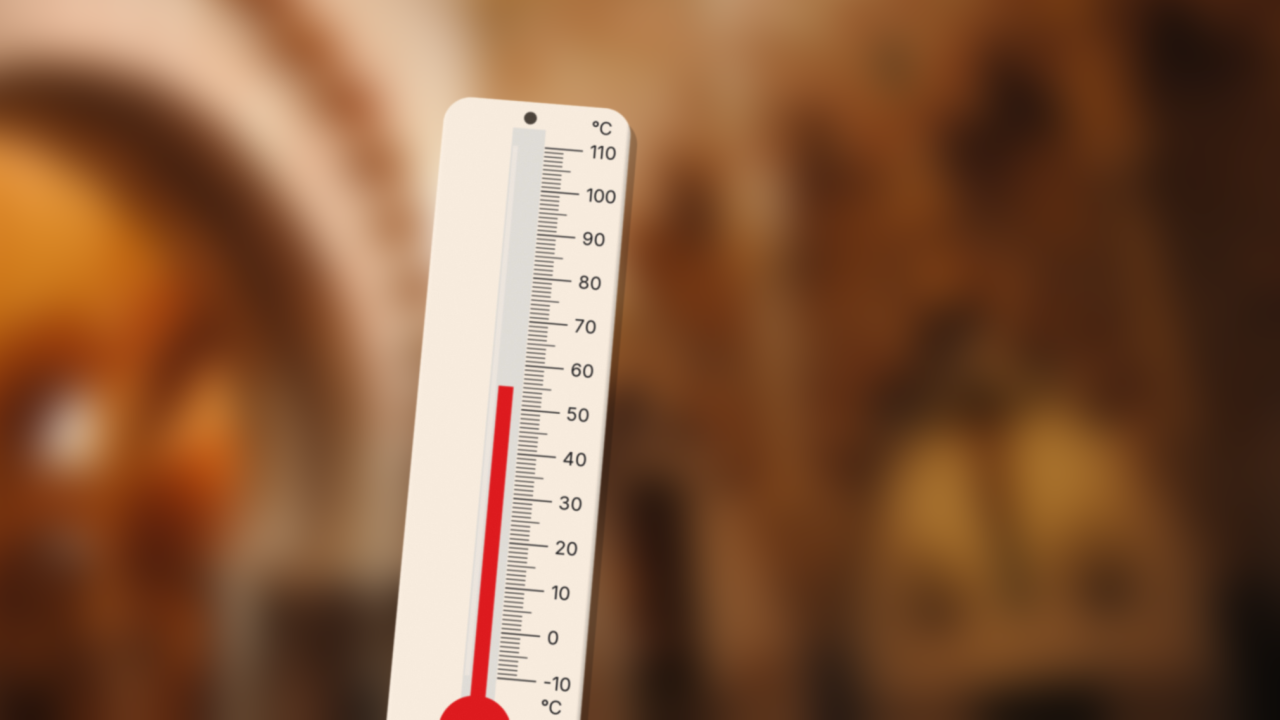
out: **55** °C
